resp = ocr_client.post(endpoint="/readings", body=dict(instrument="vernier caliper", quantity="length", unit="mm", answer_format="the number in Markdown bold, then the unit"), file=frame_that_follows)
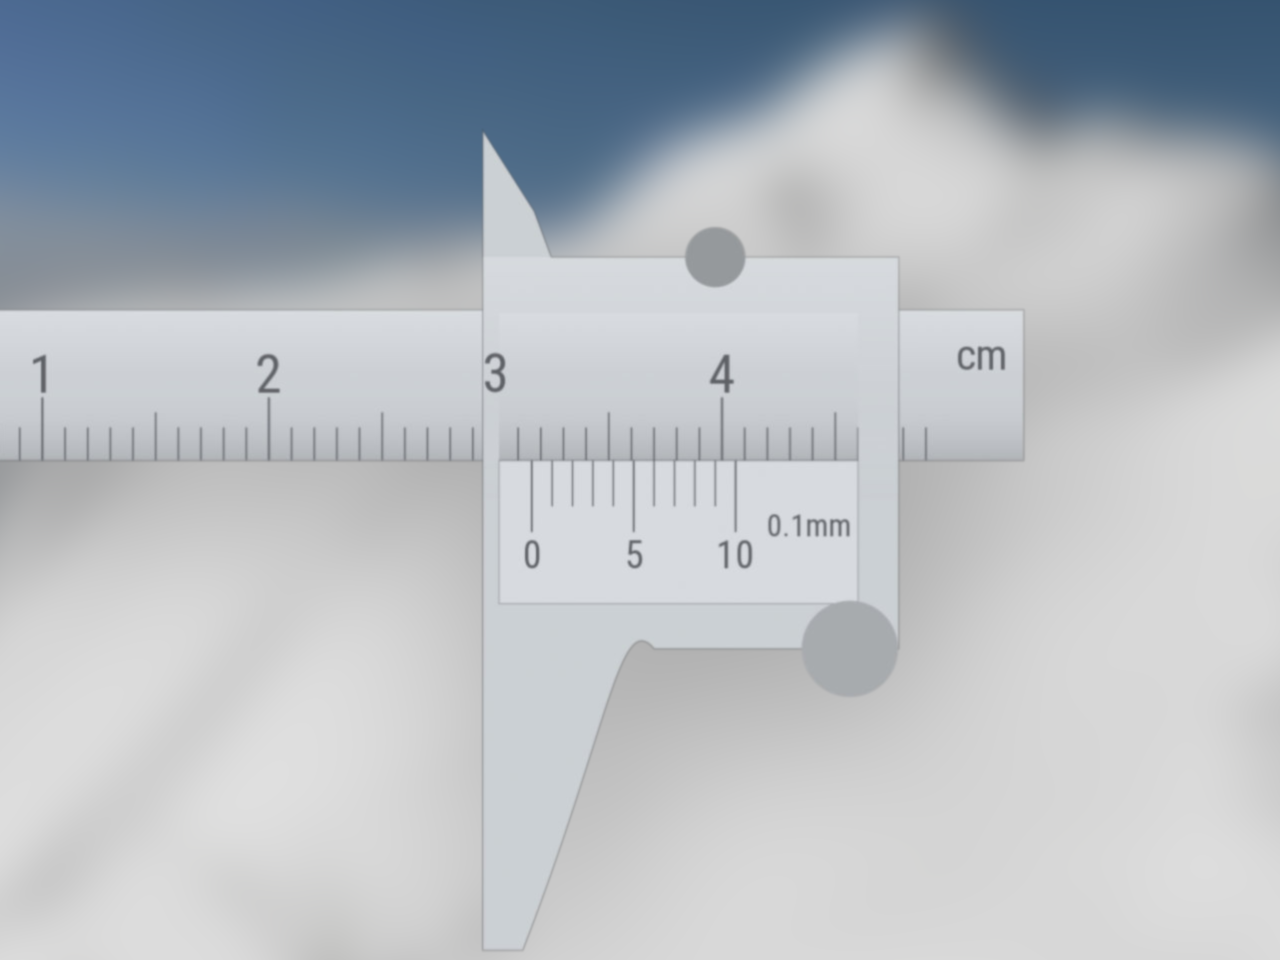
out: **31.6** mm
